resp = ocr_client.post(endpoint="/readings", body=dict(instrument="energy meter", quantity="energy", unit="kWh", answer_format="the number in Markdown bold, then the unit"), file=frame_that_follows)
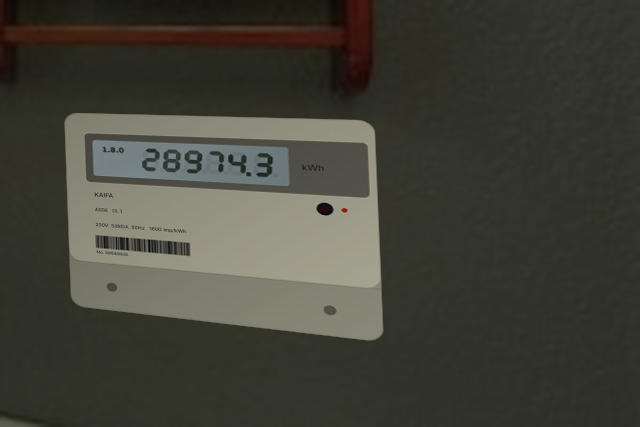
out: **28974.3** kWh
